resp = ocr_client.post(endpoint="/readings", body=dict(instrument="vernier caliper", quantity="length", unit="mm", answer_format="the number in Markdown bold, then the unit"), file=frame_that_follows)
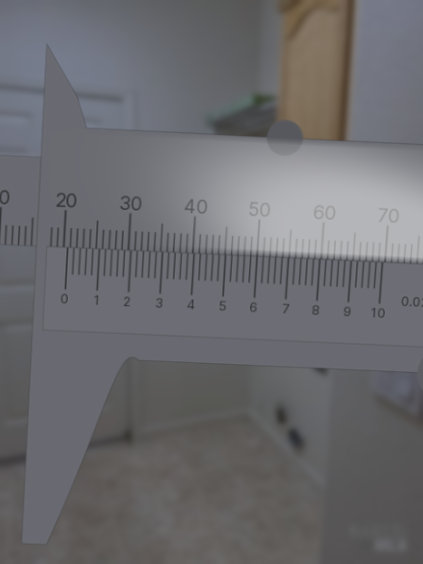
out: **20.6** mm
